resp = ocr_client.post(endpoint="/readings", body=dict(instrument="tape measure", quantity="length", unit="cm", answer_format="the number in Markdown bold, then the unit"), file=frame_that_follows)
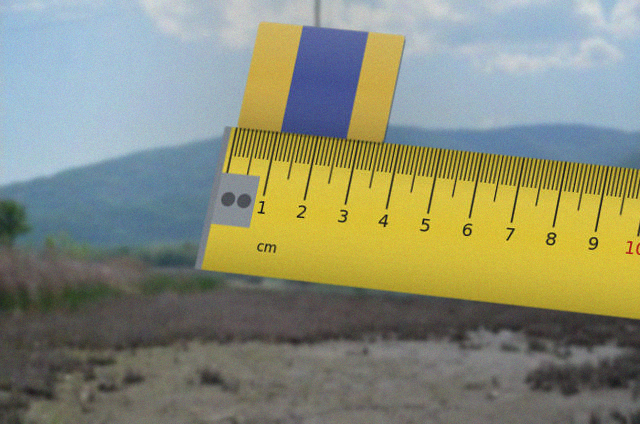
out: **3.6** cm
